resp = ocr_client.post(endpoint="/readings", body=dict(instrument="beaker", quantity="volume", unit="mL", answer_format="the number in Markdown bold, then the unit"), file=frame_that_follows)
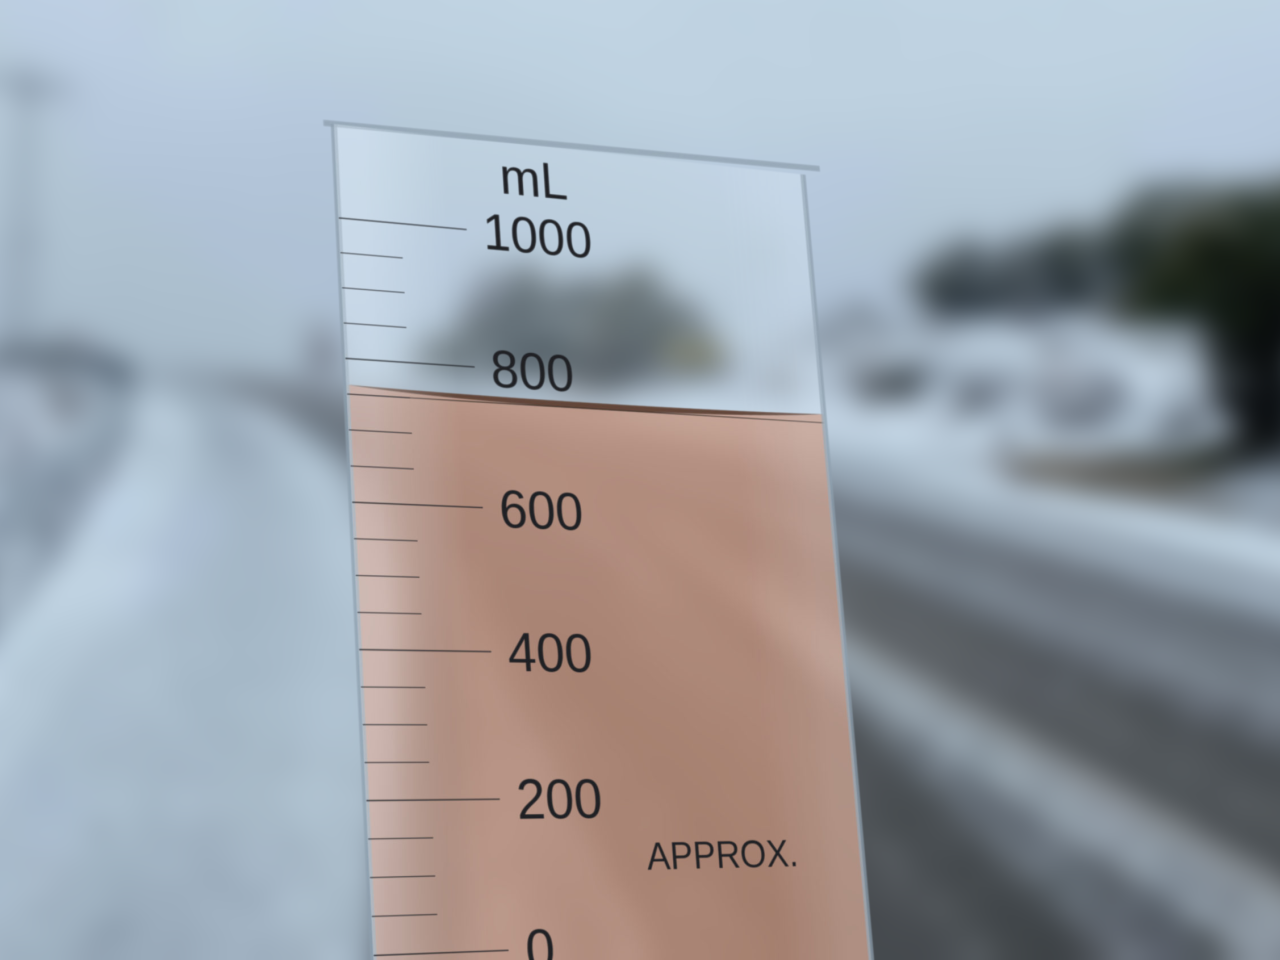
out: **750** mL
